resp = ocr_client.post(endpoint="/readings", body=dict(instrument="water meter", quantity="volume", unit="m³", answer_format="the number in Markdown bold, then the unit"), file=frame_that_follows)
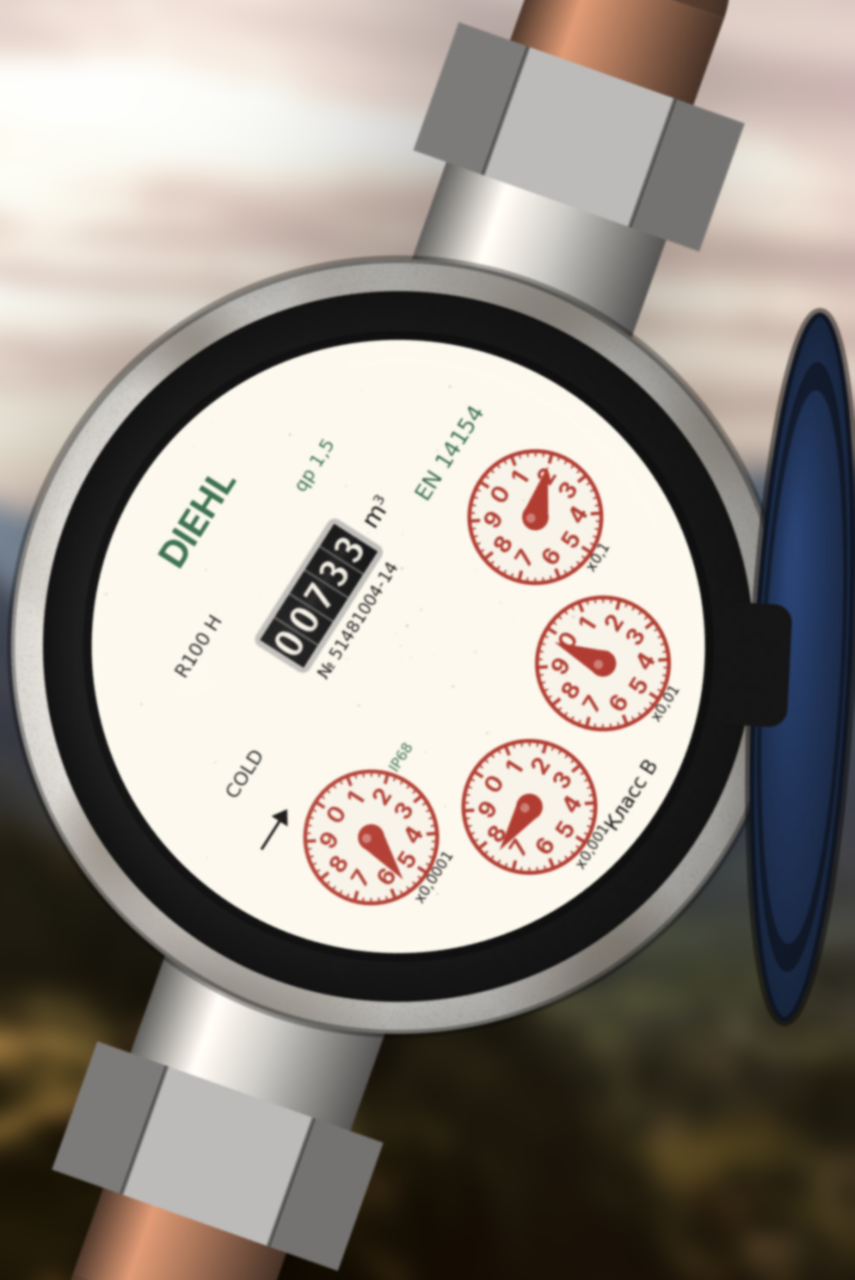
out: **733.1975** m³
